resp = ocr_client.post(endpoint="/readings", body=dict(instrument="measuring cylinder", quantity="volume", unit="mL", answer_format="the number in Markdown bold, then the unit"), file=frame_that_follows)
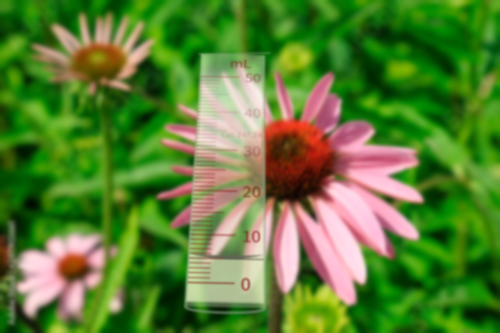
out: **5** mL
